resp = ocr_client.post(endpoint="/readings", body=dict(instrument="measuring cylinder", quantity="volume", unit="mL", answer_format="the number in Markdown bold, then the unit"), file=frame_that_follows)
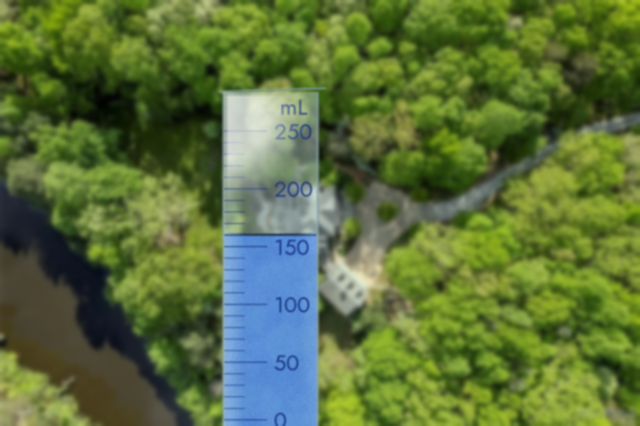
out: **160** mL
